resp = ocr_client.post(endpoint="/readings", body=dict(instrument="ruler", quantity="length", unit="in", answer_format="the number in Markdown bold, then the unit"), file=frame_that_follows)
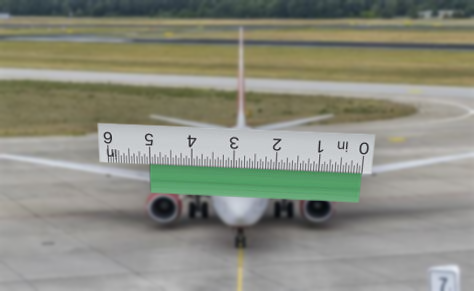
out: **5** in
